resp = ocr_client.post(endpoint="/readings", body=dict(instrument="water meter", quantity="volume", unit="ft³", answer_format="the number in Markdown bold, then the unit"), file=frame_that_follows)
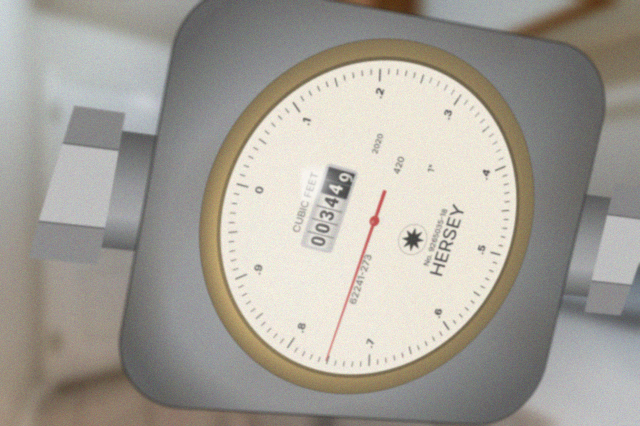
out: **3448.75** ft³
